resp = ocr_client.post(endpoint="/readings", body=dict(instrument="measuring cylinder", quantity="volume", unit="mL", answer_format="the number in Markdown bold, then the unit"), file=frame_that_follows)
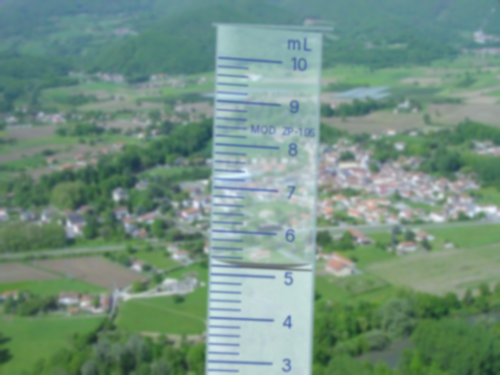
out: **5.2** mL
